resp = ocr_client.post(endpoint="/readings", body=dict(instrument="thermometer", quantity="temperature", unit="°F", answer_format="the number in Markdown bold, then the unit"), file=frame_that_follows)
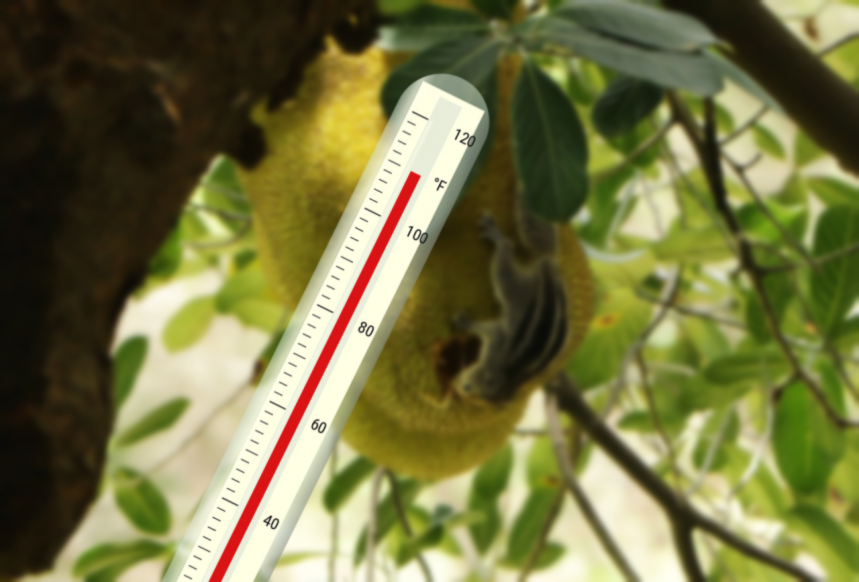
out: **110** °F
